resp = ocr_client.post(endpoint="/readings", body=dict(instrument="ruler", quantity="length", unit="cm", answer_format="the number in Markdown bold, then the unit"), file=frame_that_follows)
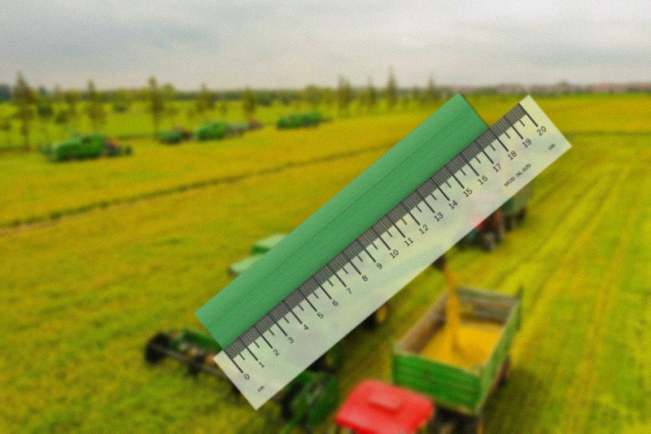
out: **18** cm
